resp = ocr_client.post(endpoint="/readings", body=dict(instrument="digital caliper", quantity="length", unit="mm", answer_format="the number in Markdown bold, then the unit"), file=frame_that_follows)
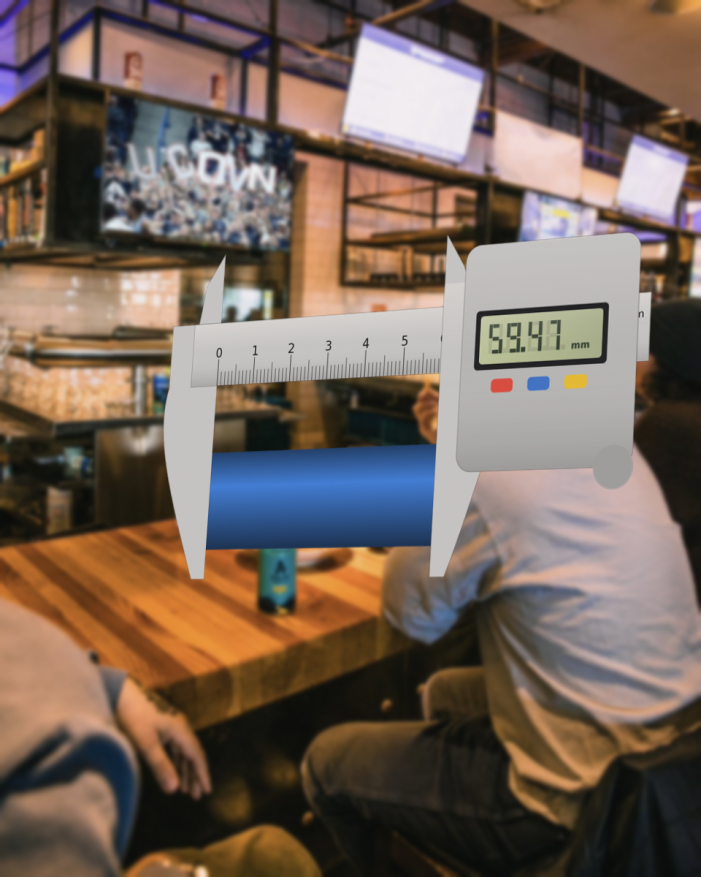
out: **59.47** mm
